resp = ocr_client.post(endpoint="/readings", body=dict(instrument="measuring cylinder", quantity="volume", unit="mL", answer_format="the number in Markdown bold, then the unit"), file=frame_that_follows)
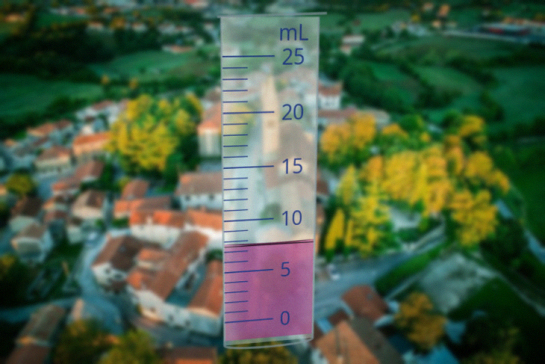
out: **7.5** mL
